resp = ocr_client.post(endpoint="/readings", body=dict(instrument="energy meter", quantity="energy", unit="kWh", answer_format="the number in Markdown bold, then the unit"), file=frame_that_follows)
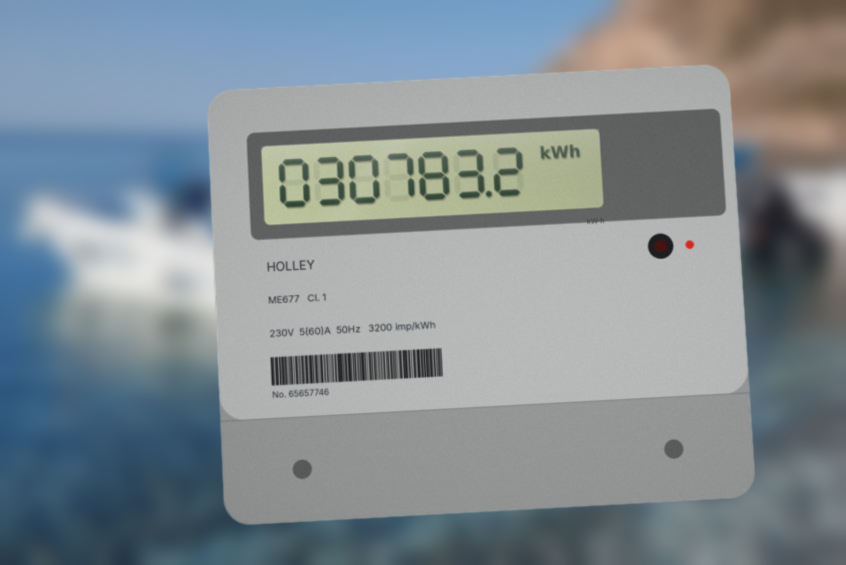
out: **30783.2** kWh
